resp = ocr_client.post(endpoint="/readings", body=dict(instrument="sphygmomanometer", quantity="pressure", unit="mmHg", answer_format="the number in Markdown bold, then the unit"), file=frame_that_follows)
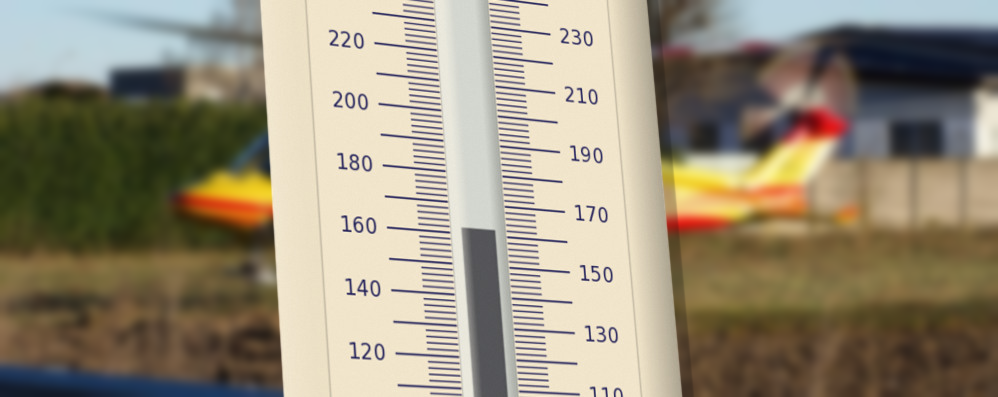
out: **162** mmHg
